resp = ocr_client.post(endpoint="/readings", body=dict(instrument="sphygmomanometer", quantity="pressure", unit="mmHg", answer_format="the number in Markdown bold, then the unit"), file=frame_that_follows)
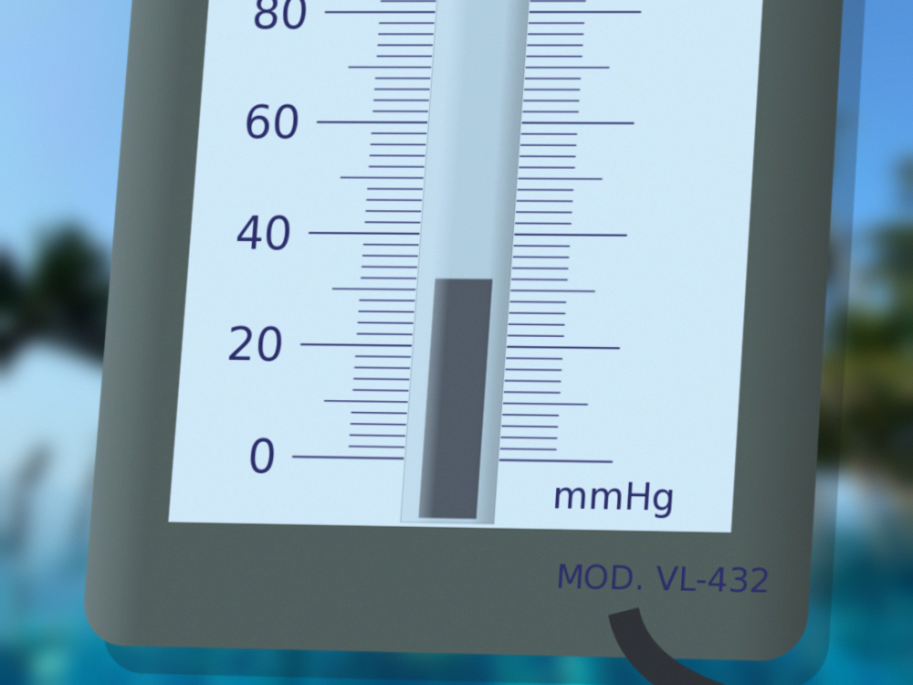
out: **32** mmHg
